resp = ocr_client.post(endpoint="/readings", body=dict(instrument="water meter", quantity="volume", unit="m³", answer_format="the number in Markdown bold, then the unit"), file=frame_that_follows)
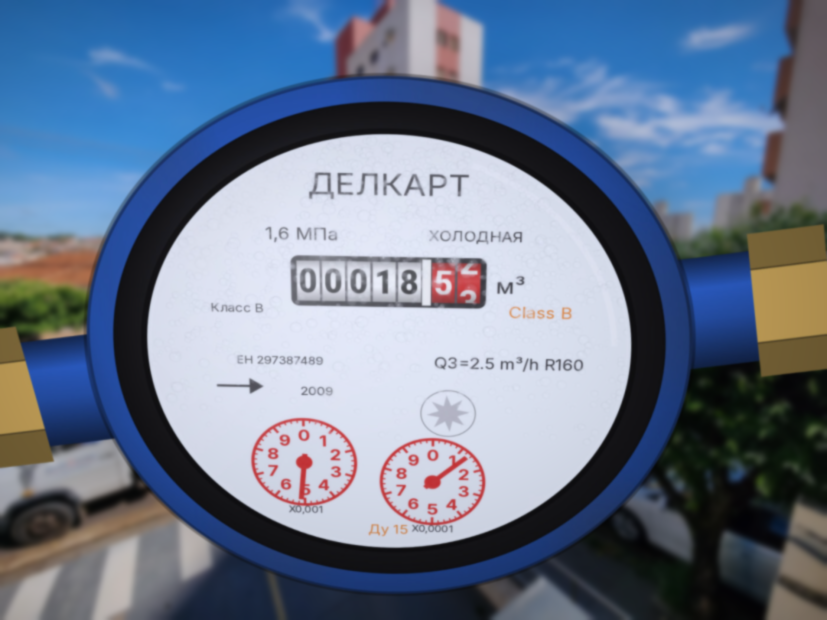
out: **18.5251** m³
